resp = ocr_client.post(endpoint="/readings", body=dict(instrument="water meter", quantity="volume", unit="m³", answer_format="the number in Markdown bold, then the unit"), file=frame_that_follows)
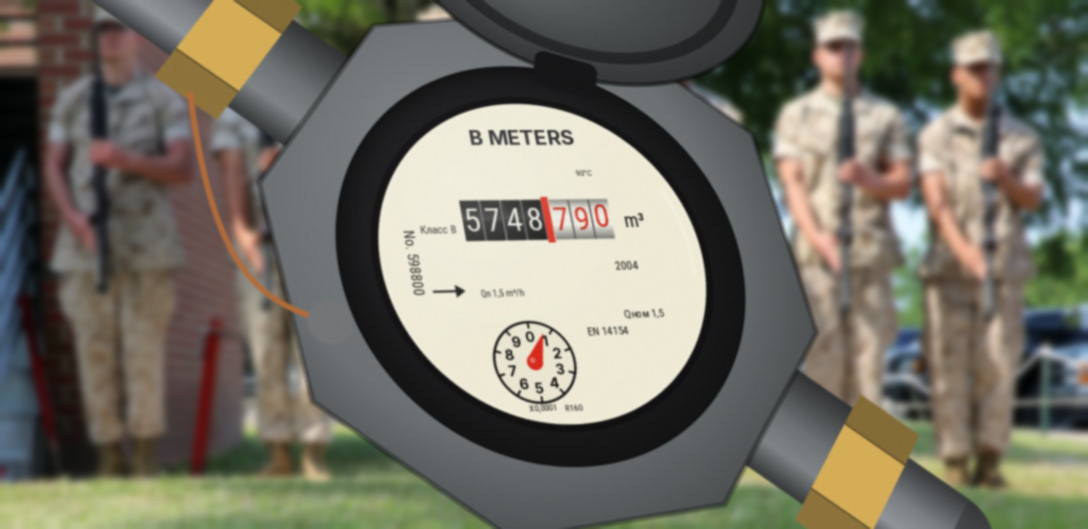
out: **5748.7900** m³
